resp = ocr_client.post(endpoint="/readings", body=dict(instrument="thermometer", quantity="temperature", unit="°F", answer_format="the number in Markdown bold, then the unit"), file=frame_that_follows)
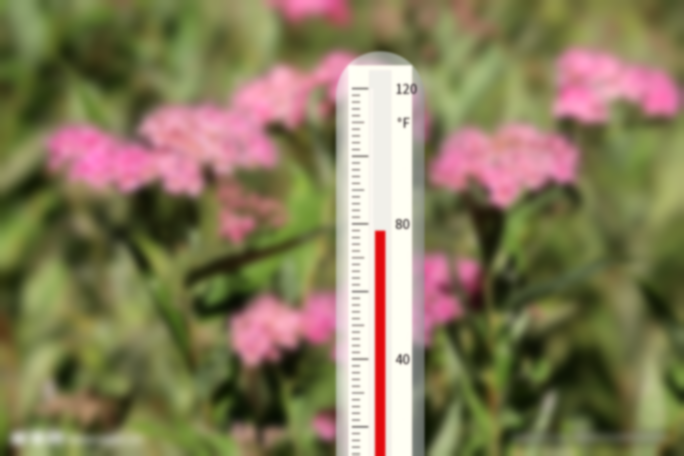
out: **78** °F
